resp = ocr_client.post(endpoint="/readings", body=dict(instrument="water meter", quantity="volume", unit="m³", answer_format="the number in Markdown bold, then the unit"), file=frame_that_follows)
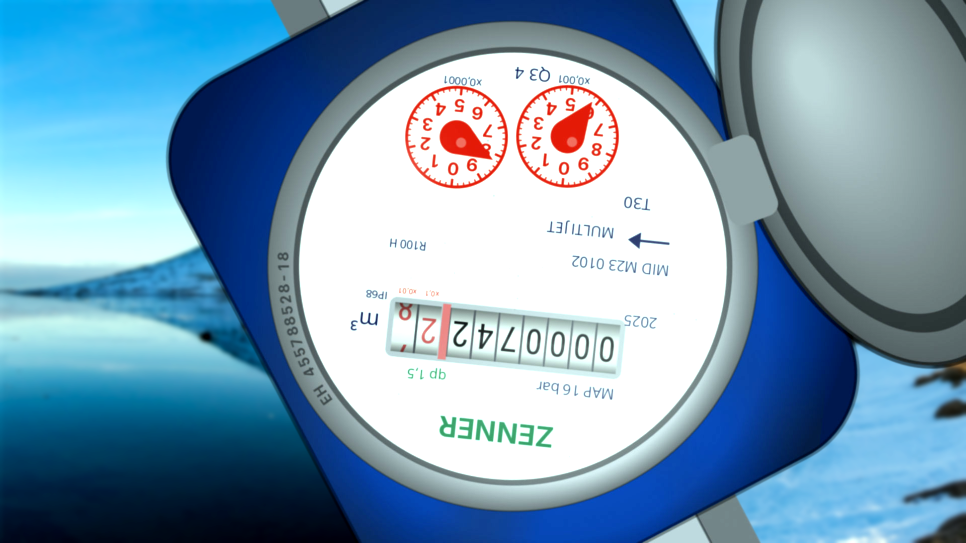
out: **742.2758** m³
